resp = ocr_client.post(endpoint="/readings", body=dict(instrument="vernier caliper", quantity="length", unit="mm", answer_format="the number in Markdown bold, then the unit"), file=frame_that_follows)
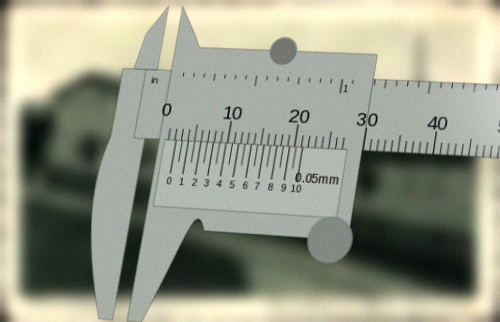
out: **2.2** mm
